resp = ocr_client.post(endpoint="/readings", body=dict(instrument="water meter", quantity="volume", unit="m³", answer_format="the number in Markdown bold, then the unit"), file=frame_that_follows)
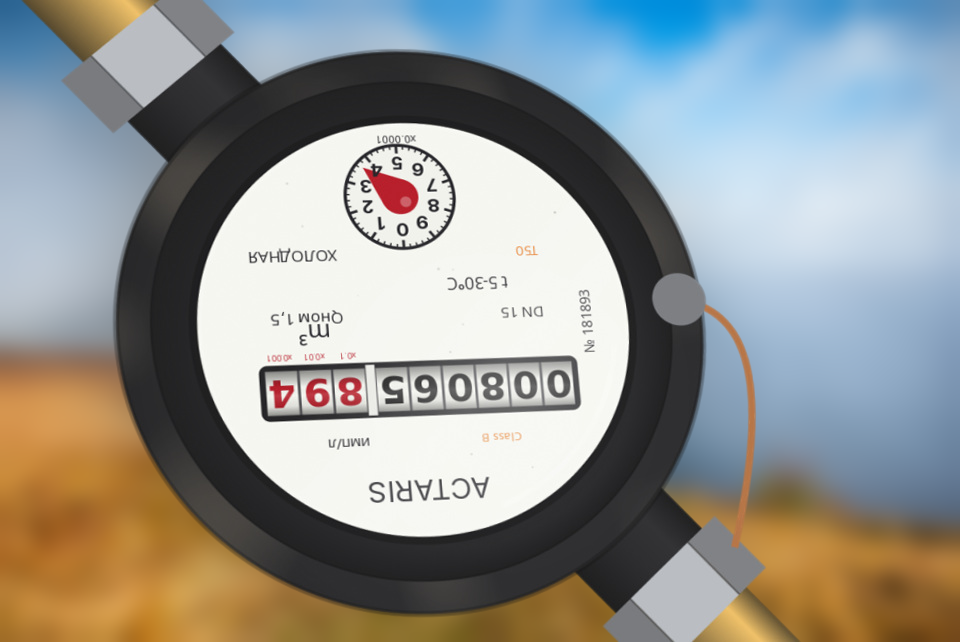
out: **8065.8943** m³
